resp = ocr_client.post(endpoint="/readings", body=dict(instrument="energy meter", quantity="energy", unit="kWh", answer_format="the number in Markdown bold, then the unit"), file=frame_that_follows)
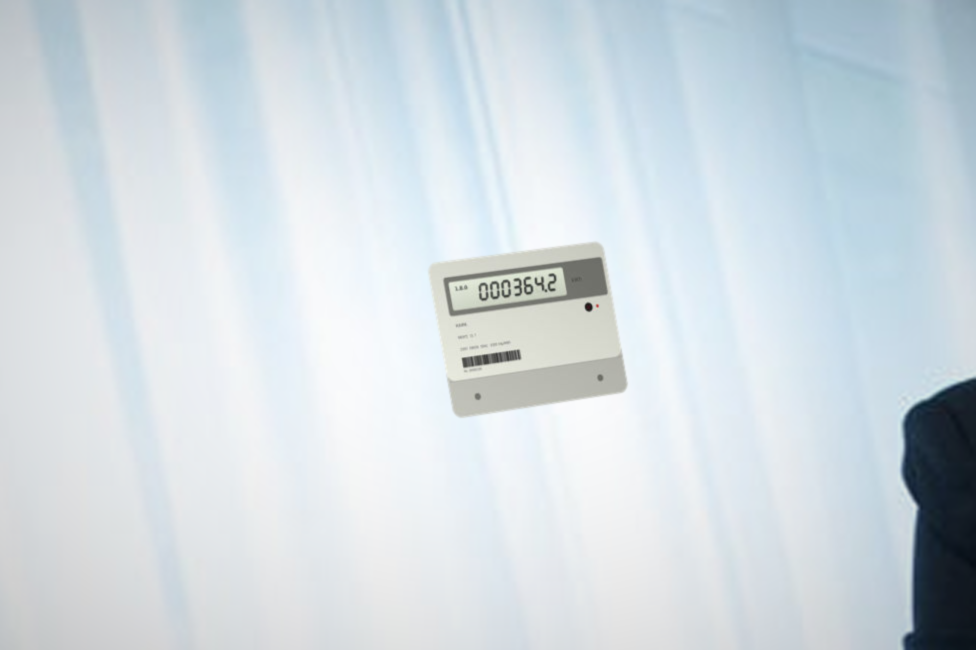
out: **364.2** kWh
